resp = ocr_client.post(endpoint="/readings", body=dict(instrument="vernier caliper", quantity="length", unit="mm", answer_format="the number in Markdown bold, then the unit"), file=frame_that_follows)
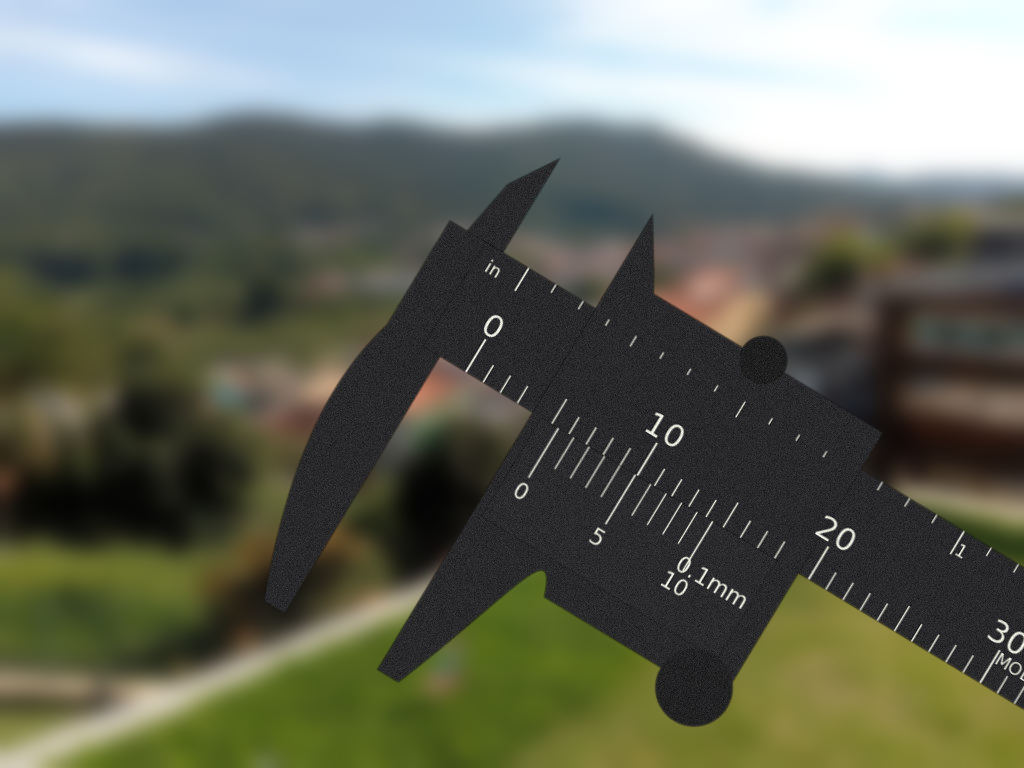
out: **5.4** mm
